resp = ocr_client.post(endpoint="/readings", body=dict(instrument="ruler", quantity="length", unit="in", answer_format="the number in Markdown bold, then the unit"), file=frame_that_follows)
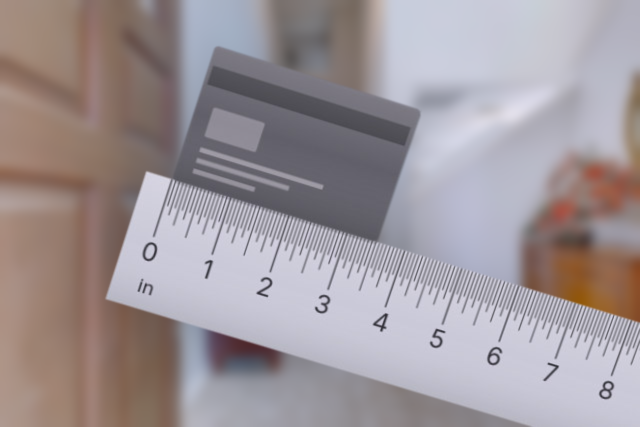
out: **3.5** in
